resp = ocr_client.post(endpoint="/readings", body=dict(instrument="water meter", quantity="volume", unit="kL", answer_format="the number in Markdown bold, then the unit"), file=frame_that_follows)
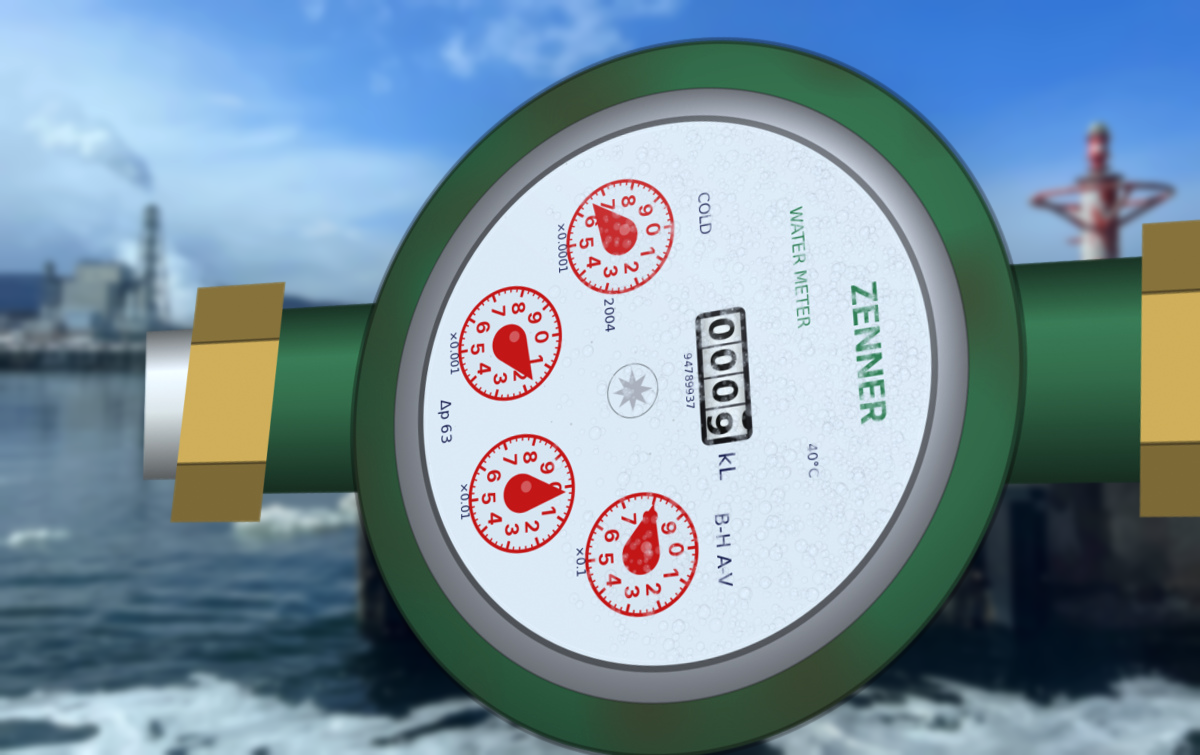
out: **8.8016** kL
